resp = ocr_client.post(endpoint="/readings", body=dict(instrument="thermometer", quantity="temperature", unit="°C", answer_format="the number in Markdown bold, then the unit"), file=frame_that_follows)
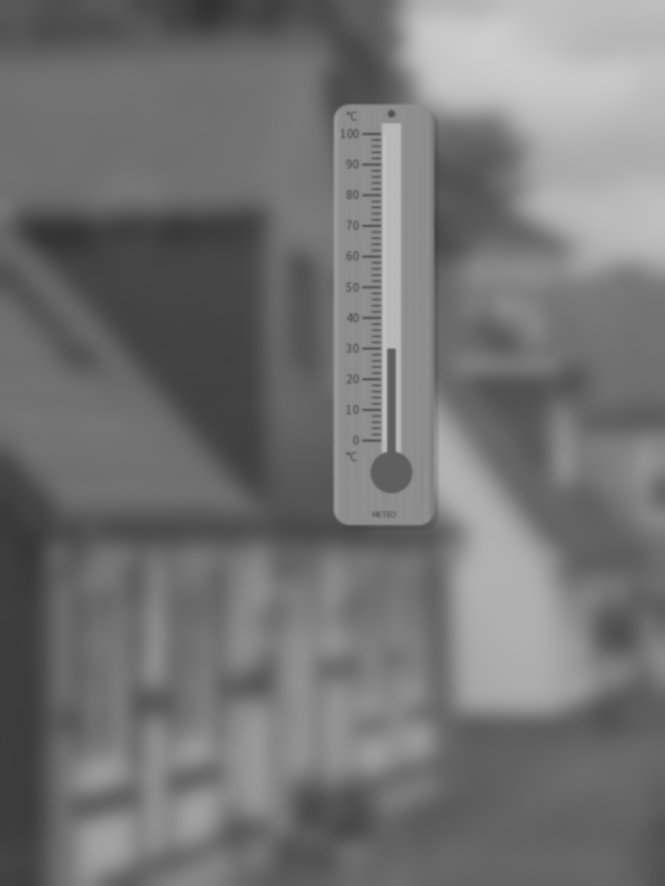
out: **30** °C
